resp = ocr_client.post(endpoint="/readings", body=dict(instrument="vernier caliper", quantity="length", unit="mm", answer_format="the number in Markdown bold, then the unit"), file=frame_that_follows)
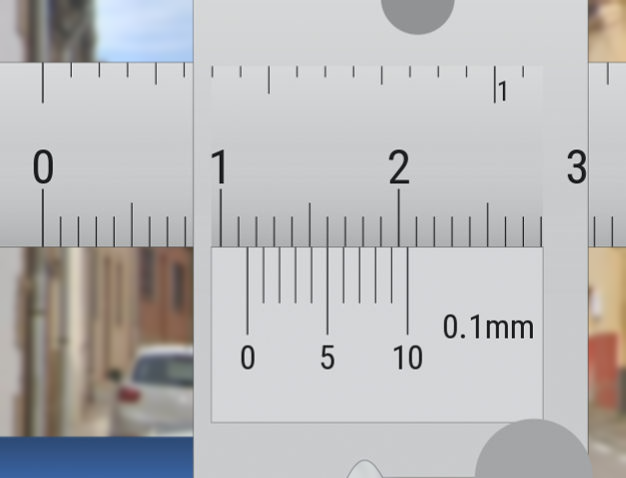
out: **11.5** mm
